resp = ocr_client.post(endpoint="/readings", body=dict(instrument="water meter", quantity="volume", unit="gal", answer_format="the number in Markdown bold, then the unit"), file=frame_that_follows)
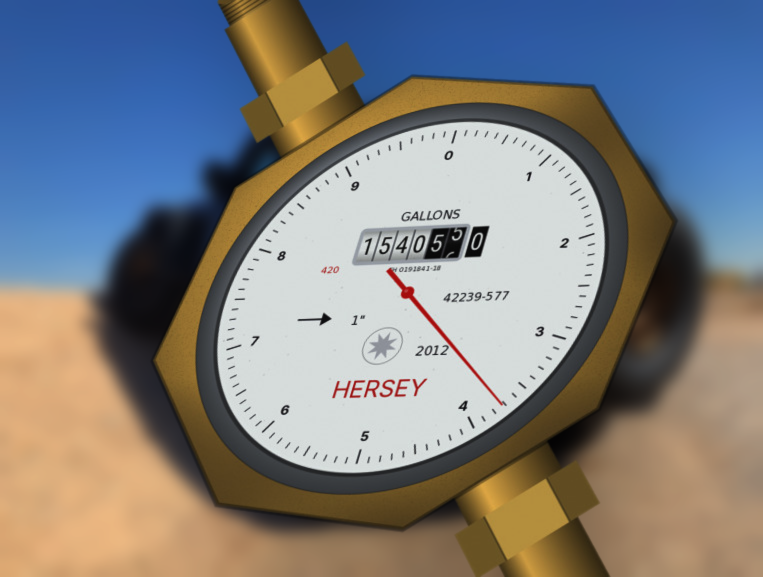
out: **1540553.7** gal
